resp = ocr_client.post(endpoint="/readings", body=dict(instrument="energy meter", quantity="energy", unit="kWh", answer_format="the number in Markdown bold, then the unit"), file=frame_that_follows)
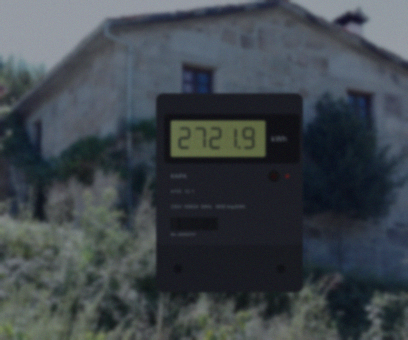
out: **2721.9** kWh
